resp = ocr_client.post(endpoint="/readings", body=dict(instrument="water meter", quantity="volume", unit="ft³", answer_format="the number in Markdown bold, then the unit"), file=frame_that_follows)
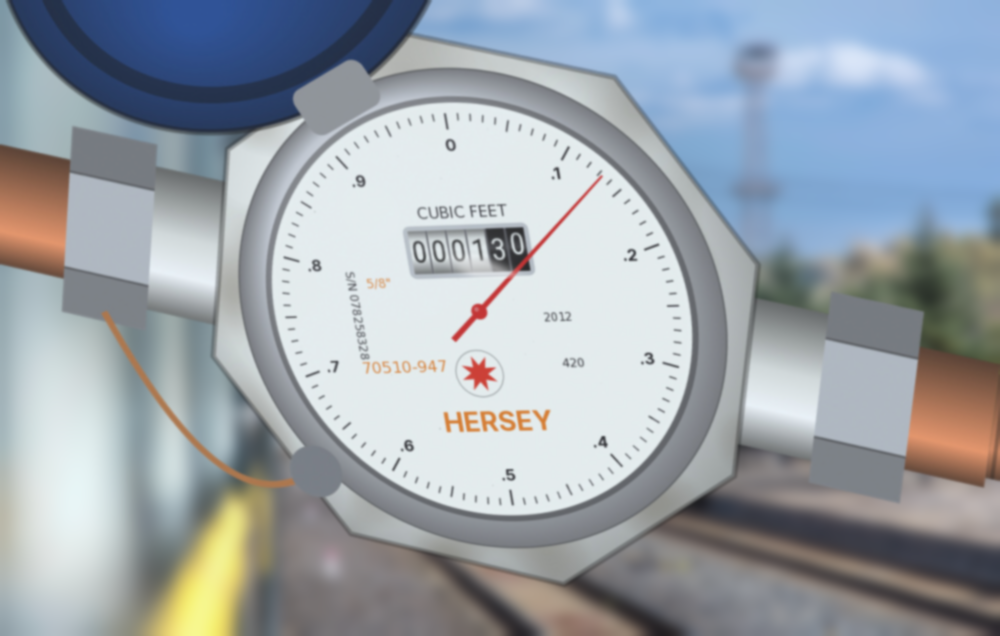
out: **130.13** ft³
